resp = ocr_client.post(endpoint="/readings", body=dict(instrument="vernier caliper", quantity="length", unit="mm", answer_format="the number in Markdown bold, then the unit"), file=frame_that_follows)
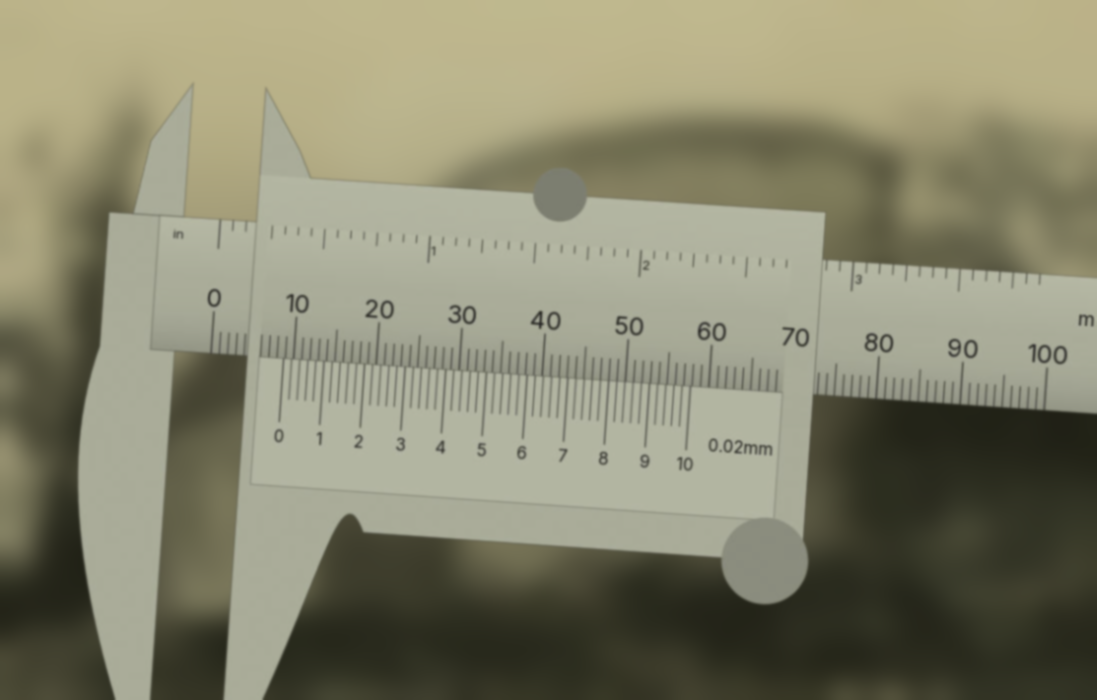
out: **8.8** mm
